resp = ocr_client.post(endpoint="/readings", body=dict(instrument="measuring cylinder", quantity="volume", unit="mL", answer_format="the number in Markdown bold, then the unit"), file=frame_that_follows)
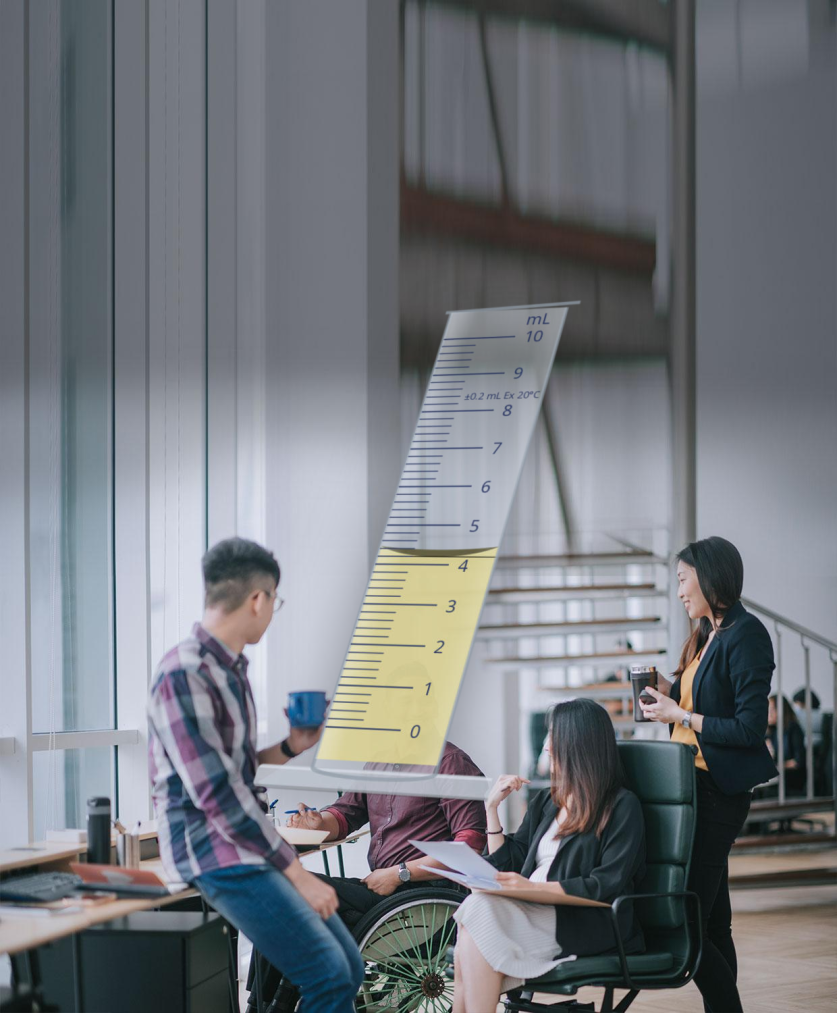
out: **4.2** mL
